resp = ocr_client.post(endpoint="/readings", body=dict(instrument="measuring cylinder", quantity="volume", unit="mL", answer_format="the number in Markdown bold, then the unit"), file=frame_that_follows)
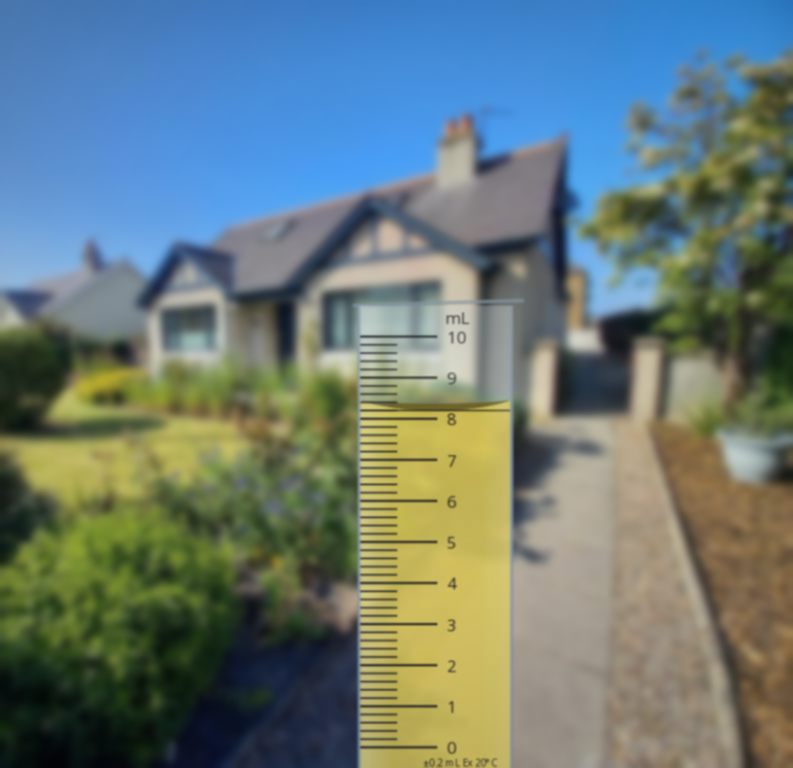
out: **8.2** mL
